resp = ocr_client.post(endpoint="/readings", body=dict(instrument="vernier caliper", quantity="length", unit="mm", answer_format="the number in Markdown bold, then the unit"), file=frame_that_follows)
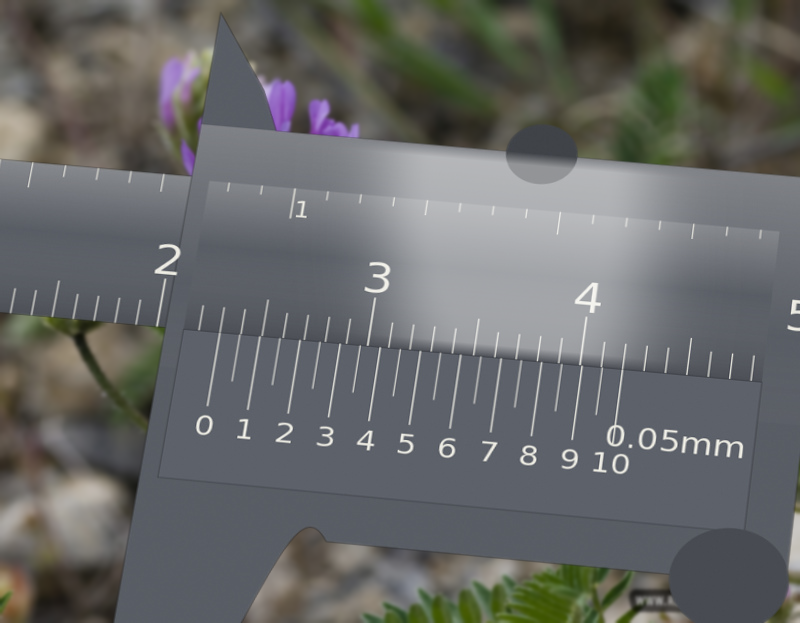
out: **23.0** mm
